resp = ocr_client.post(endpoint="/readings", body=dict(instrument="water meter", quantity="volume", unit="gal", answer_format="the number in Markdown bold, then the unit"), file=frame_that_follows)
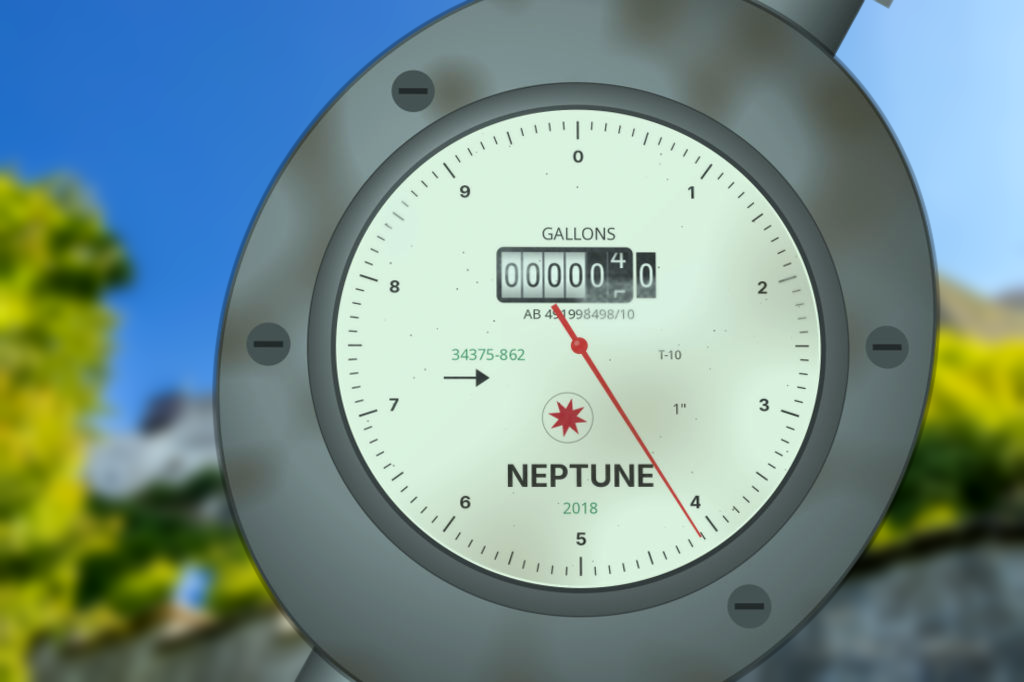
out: **44.1** gal
